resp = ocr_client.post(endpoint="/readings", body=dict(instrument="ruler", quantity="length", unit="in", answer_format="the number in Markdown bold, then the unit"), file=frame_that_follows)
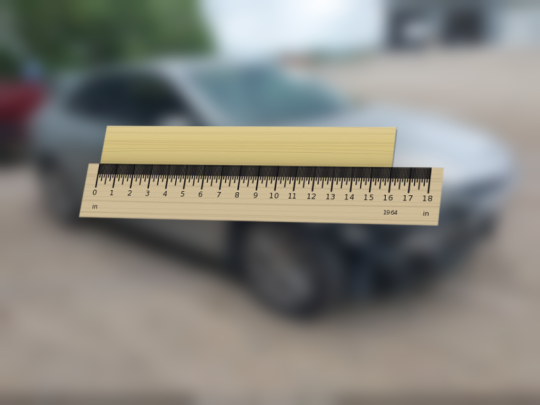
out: **16** in
